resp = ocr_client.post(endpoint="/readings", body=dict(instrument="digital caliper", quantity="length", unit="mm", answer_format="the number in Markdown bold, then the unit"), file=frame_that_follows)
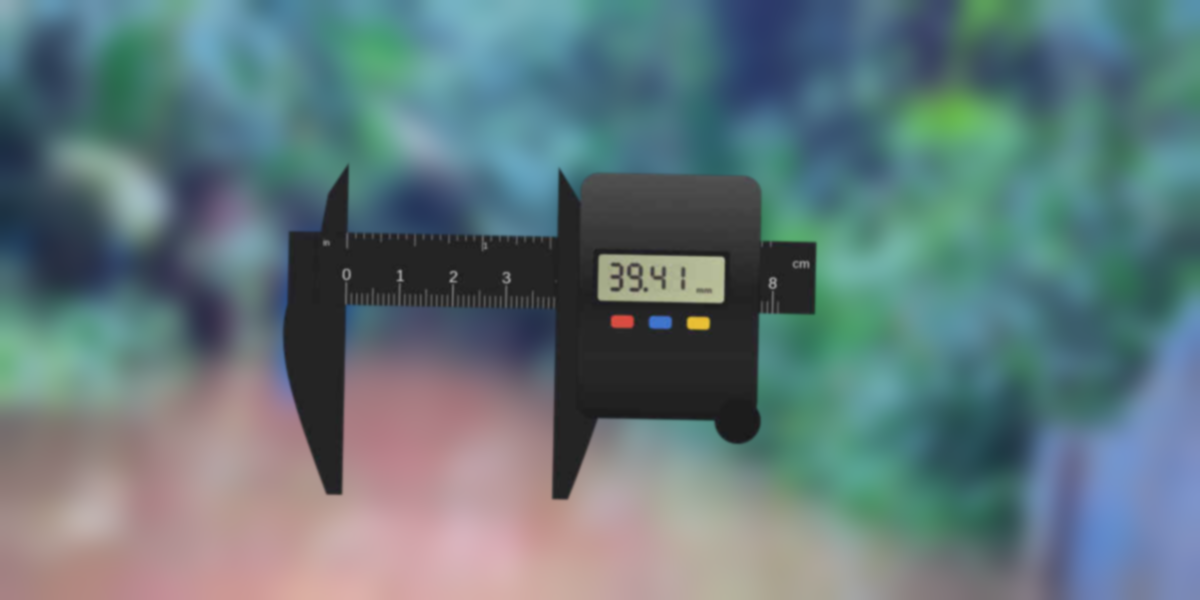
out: **39.41** mm
